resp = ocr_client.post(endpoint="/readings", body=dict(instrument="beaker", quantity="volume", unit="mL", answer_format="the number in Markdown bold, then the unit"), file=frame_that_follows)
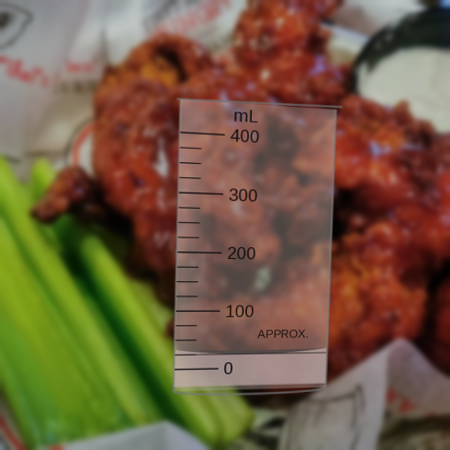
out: **25** mL
